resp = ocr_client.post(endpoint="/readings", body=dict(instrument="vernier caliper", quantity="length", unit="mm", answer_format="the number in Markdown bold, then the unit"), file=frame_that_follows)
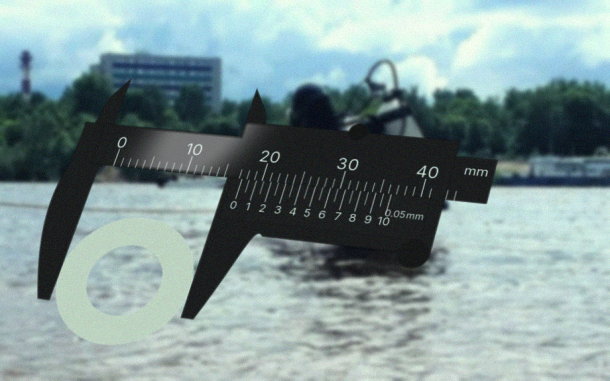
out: **17.4** mm
